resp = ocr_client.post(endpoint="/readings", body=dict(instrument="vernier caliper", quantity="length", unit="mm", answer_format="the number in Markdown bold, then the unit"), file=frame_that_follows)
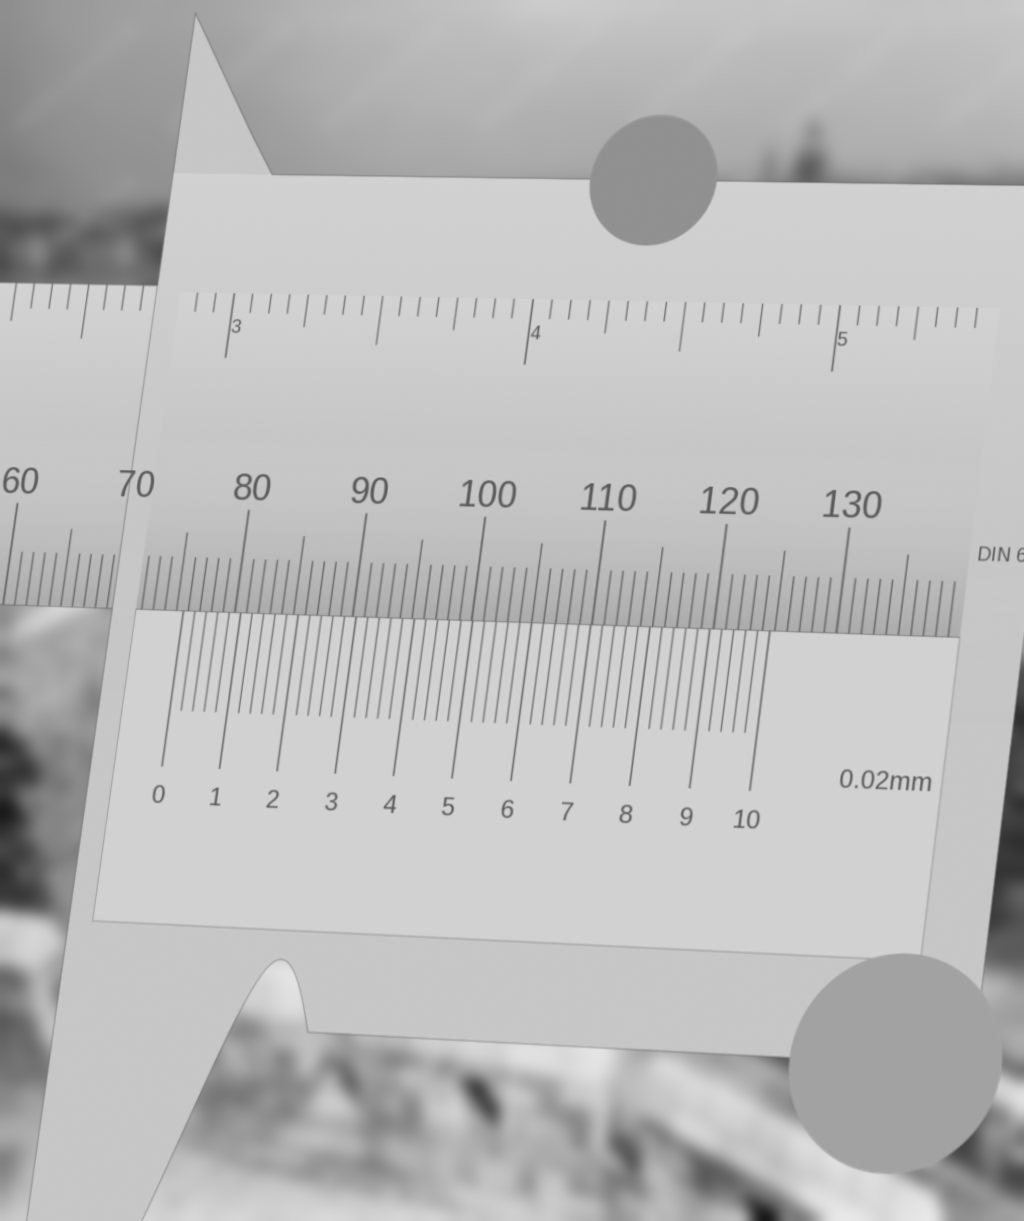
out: **75.6** mm
